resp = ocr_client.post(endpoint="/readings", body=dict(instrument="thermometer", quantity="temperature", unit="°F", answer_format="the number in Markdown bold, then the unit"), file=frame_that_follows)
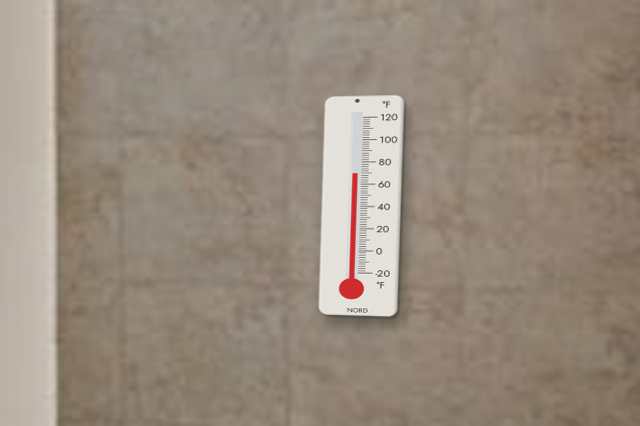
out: **70** °F
